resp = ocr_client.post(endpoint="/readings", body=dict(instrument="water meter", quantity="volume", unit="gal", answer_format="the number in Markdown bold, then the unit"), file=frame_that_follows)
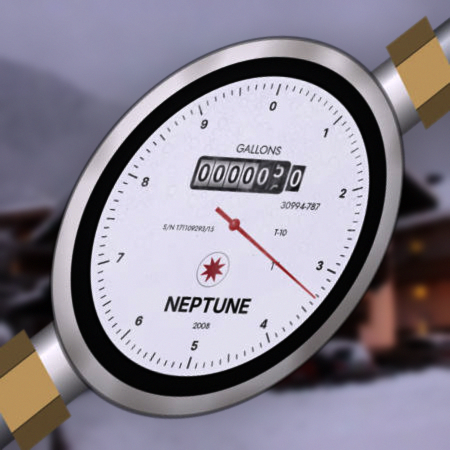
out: **53.3** gal
